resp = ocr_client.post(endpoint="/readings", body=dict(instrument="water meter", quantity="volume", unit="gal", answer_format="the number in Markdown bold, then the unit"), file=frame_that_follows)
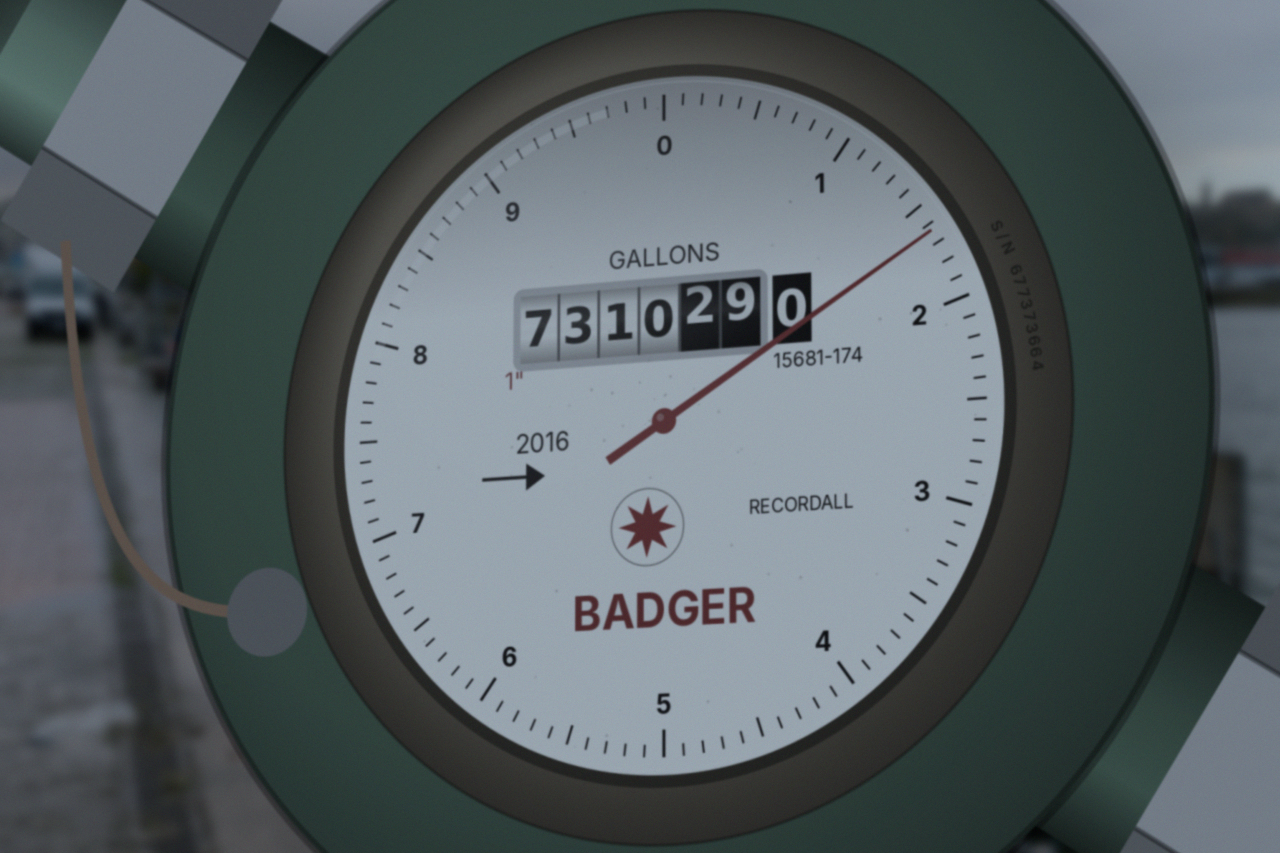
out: **7310291.6** gal
